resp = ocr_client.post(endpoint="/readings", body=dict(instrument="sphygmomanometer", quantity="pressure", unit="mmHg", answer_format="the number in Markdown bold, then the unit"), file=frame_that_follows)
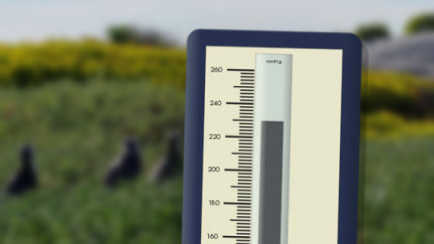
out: **230** mmHg
